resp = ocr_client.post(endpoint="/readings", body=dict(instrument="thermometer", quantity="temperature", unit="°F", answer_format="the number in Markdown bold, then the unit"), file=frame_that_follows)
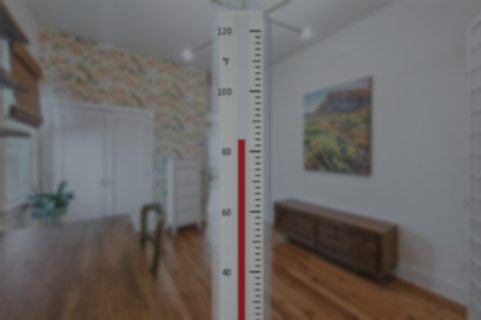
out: **84** °F
